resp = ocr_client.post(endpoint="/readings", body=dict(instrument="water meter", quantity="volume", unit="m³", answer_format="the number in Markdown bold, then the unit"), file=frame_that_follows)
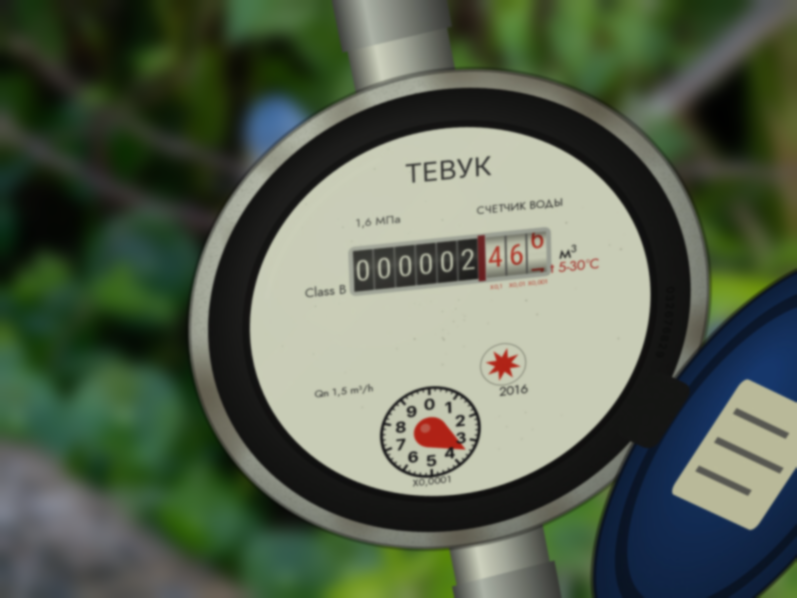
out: **2.4663** m³
